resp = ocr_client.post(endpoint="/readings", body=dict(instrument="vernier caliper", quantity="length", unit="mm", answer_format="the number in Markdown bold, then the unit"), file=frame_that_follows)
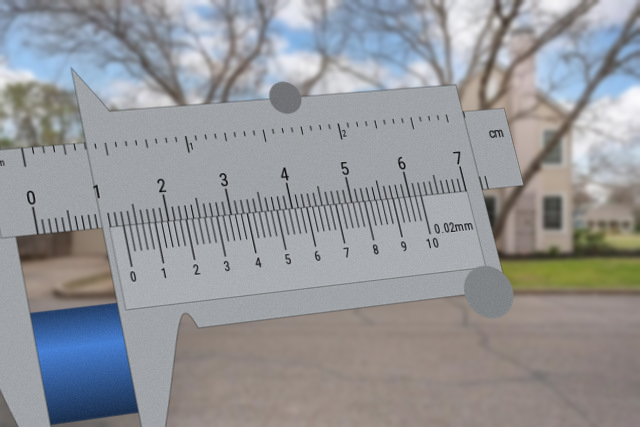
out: **13.0** mm
